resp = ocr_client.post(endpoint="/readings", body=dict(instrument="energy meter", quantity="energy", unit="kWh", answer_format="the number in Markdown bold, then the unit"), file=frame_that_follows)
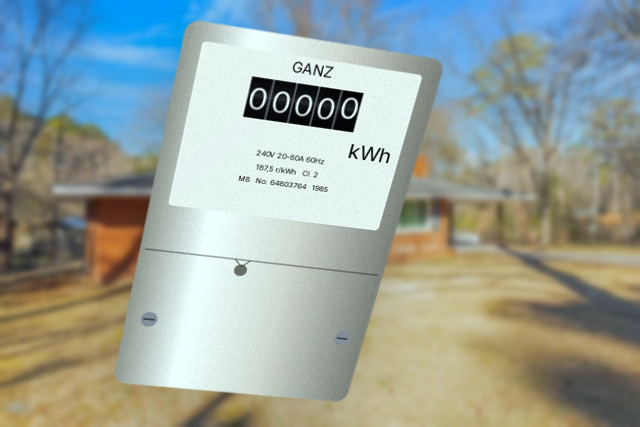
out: **0** kWh
